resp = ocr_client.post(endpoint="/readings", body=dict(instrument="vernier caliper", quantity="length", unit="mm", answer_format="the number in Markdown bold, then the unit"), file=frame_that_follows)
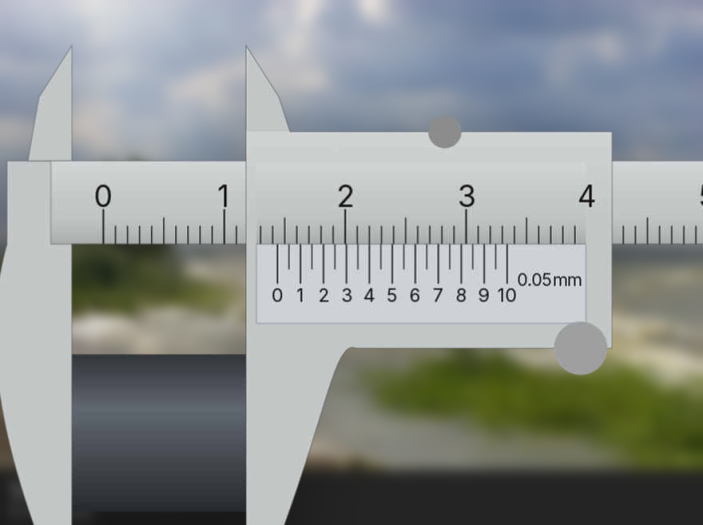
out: **14.4** mm
